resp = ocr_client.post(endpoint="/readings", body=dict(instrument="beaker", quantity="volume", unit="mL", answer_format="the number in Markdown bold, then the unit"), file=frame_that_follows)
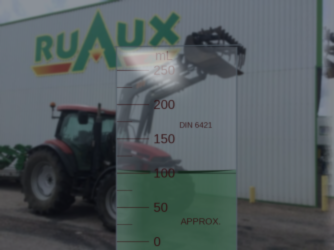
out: **100** mL
